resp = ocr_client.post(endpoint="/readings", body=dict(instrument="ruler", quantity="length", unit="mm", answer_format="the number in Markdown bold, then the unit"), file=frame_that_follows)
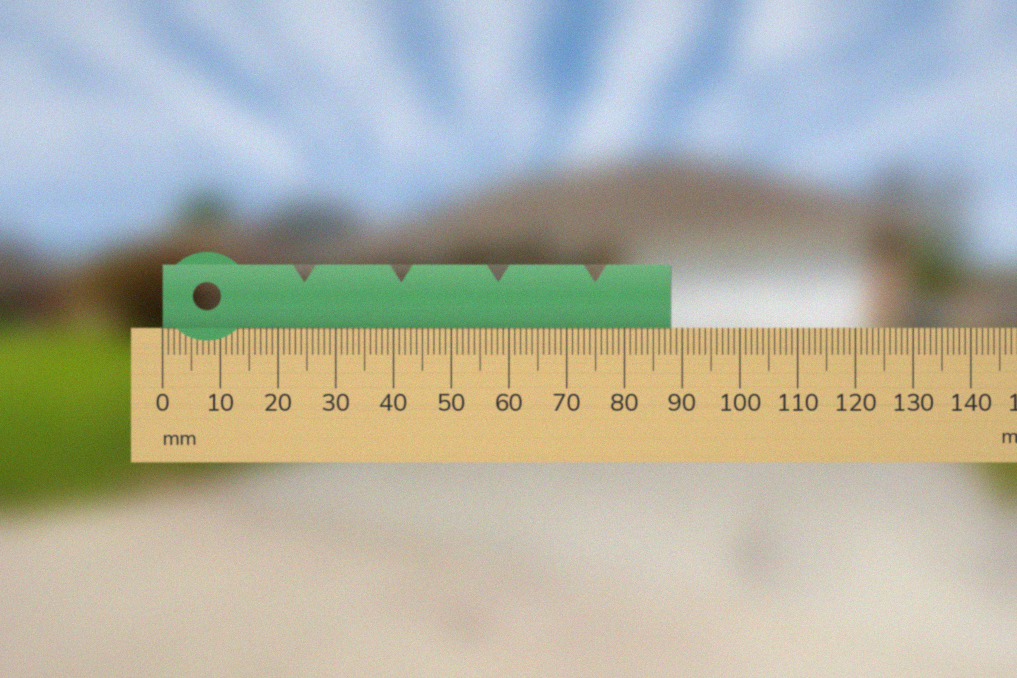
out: **88** mm
